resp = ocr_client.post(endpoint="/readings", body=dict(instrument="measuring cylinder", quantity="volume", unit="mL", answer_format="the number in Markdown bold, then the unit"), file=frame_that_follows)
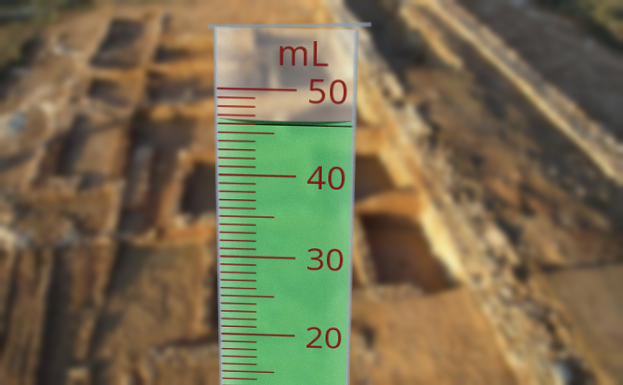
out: **46** mL
